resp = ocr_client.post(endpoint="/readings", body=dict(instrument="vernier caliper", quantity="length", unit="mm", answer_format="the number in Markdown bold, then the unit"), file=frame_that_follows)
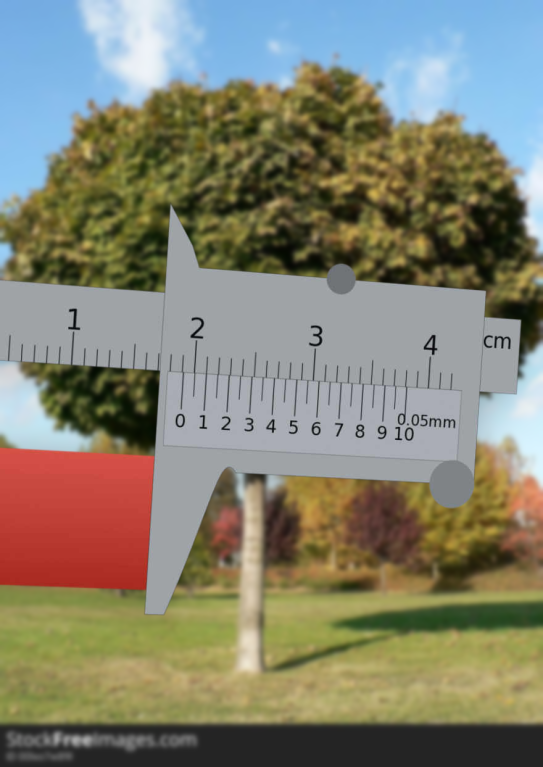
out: **19.1** mm
